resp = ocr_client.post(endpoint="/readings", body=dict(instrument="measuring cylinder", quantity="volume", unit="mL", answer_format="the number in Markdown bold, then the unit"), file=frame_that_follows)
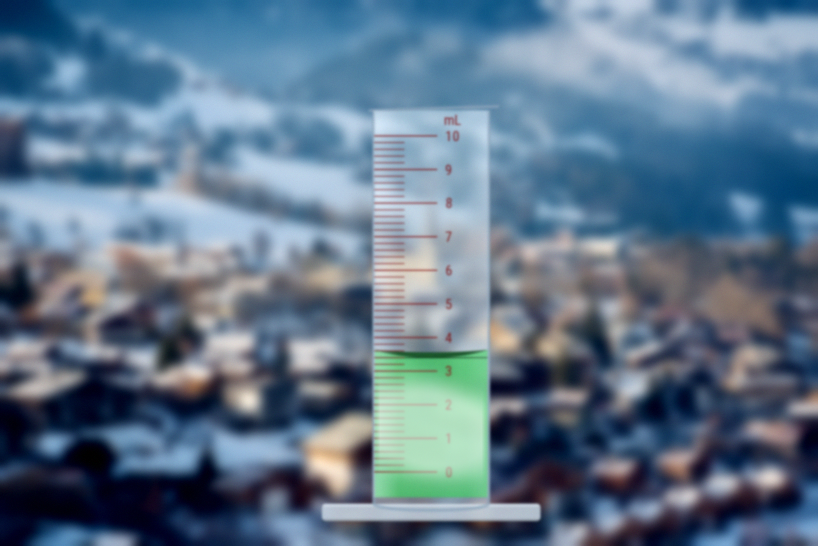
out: **3.4** mL
